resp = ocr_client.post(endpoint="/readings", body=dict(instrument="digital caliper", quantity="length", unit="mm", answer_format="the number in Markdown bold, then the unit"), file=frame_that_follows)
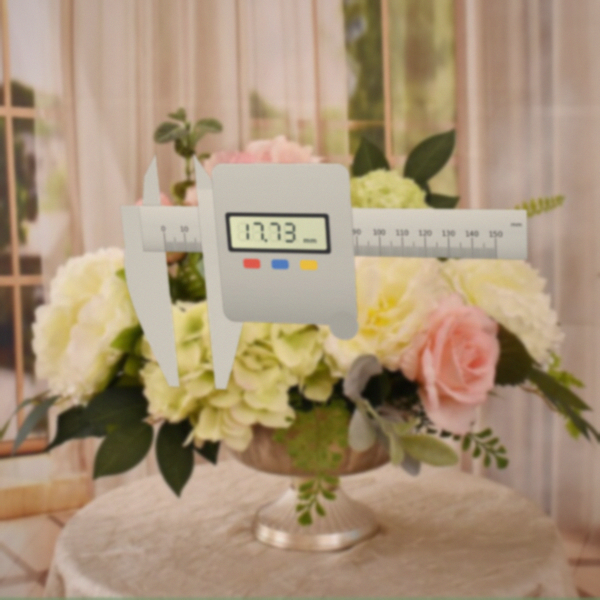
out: **17.73** mm
